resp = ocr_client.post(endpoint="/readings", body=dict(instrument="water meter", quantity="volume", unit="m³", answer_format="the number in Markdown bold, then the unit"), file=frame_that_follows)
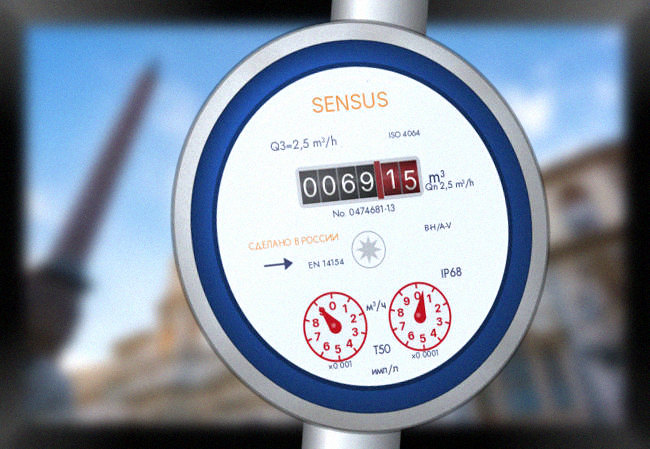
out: **69.1490** m³
